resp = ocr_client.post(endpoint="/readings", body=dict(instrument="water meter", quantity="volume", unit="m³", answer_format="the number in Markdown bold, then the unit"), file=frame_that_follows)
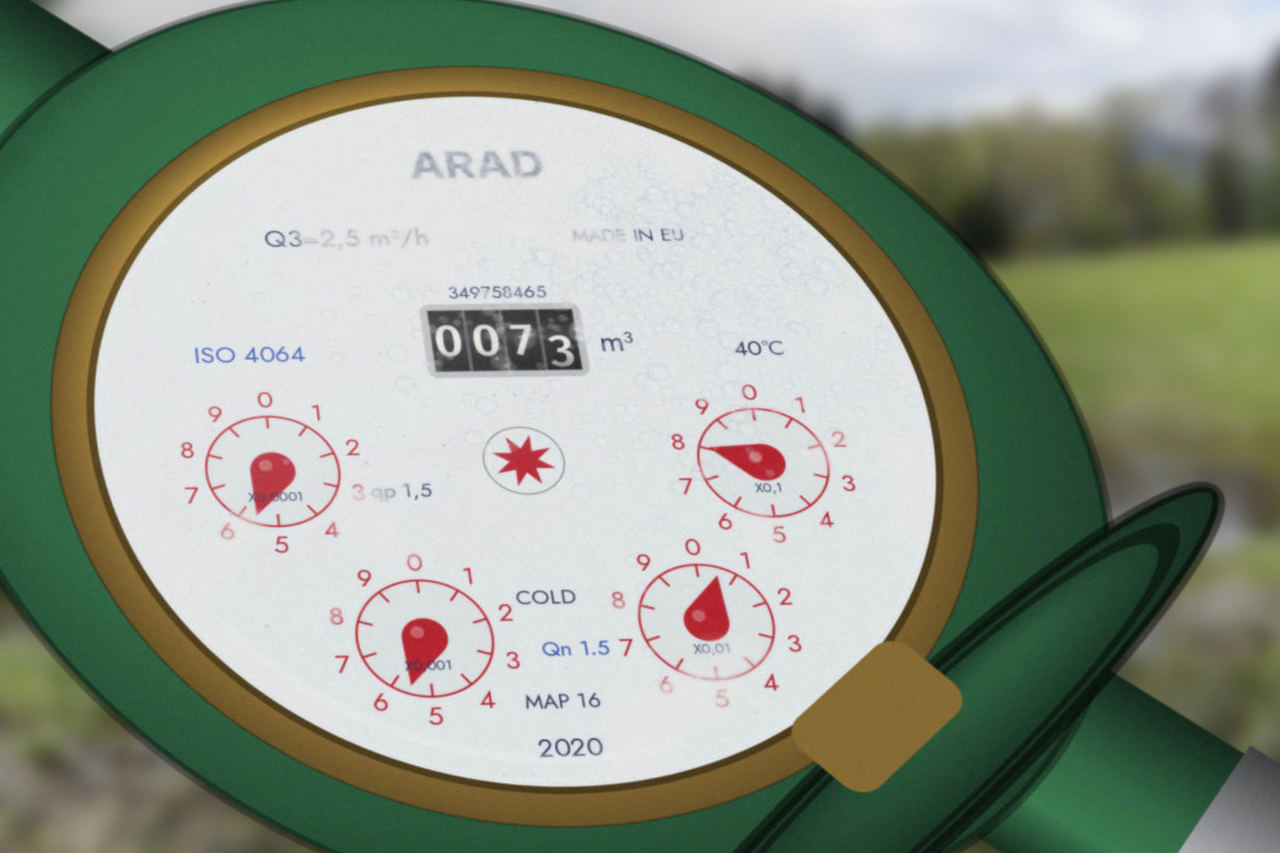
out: **72.8055** m³
